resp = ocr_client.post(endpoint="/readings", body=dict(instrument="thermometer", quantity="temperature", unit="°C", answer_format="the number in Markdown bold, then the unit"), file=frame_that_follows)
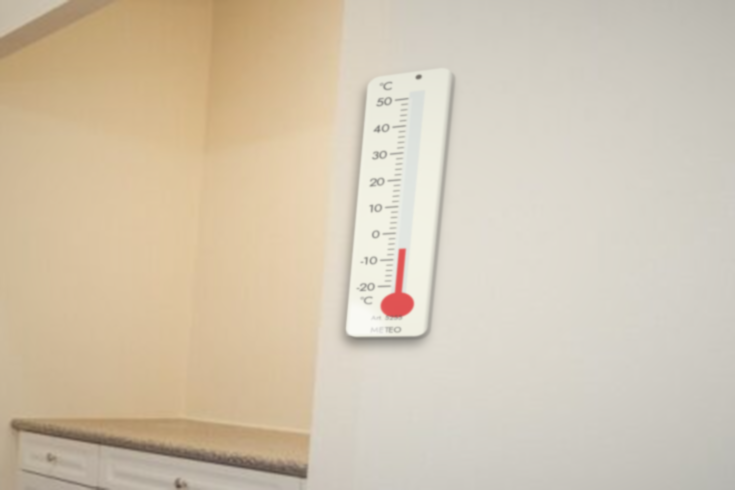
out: **-6** °C
